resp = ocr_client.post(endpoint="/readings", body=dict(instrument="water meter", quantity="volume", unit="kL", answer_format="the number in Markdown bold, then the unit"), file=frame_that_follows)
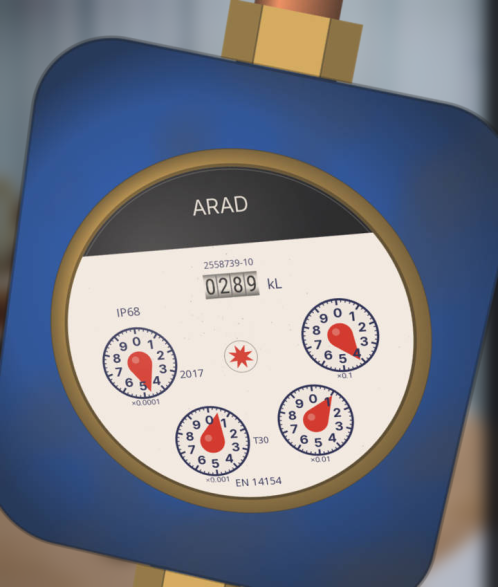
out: **289.4104** kL
